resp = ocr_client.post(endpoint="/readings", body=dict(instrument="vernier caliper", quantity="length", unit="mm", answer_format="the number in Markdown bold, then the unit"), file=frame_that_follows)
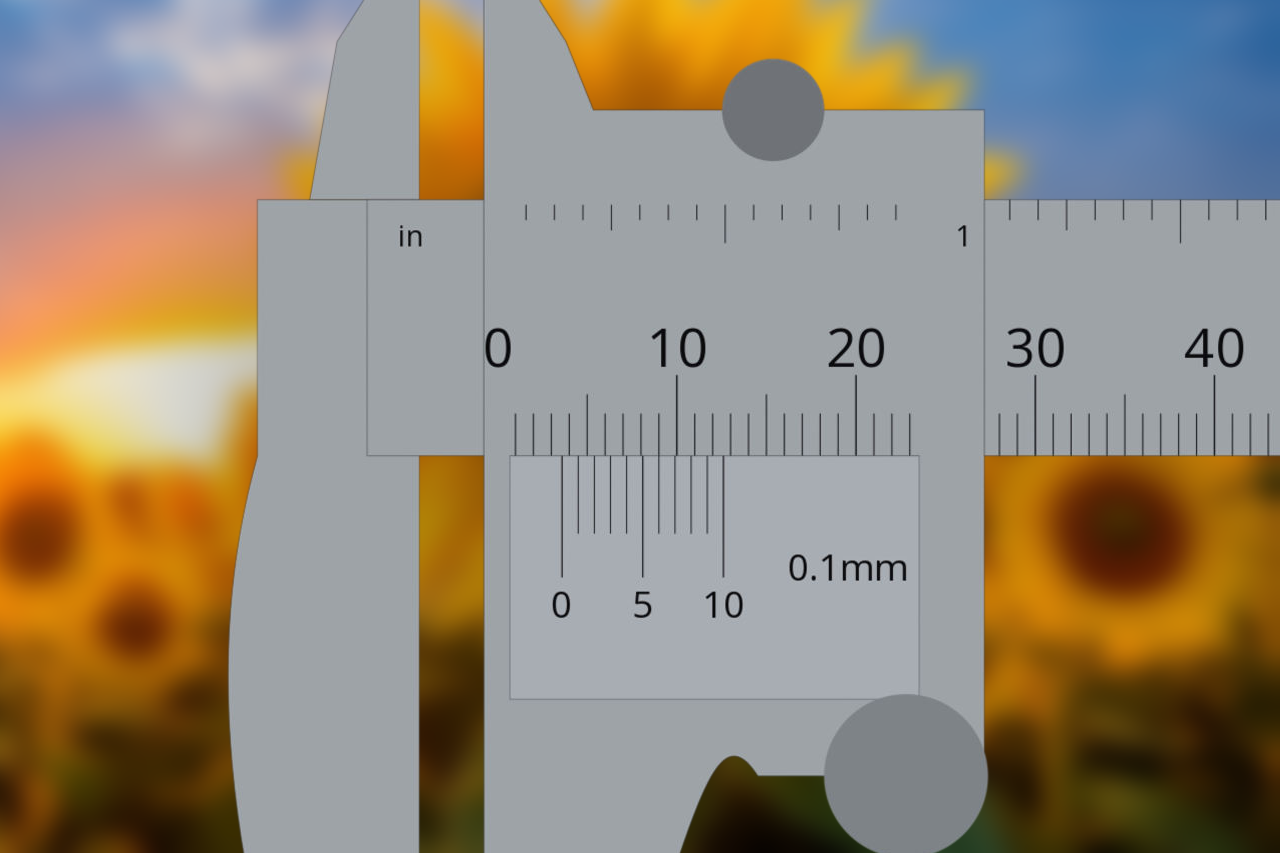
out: **3.6** mm
